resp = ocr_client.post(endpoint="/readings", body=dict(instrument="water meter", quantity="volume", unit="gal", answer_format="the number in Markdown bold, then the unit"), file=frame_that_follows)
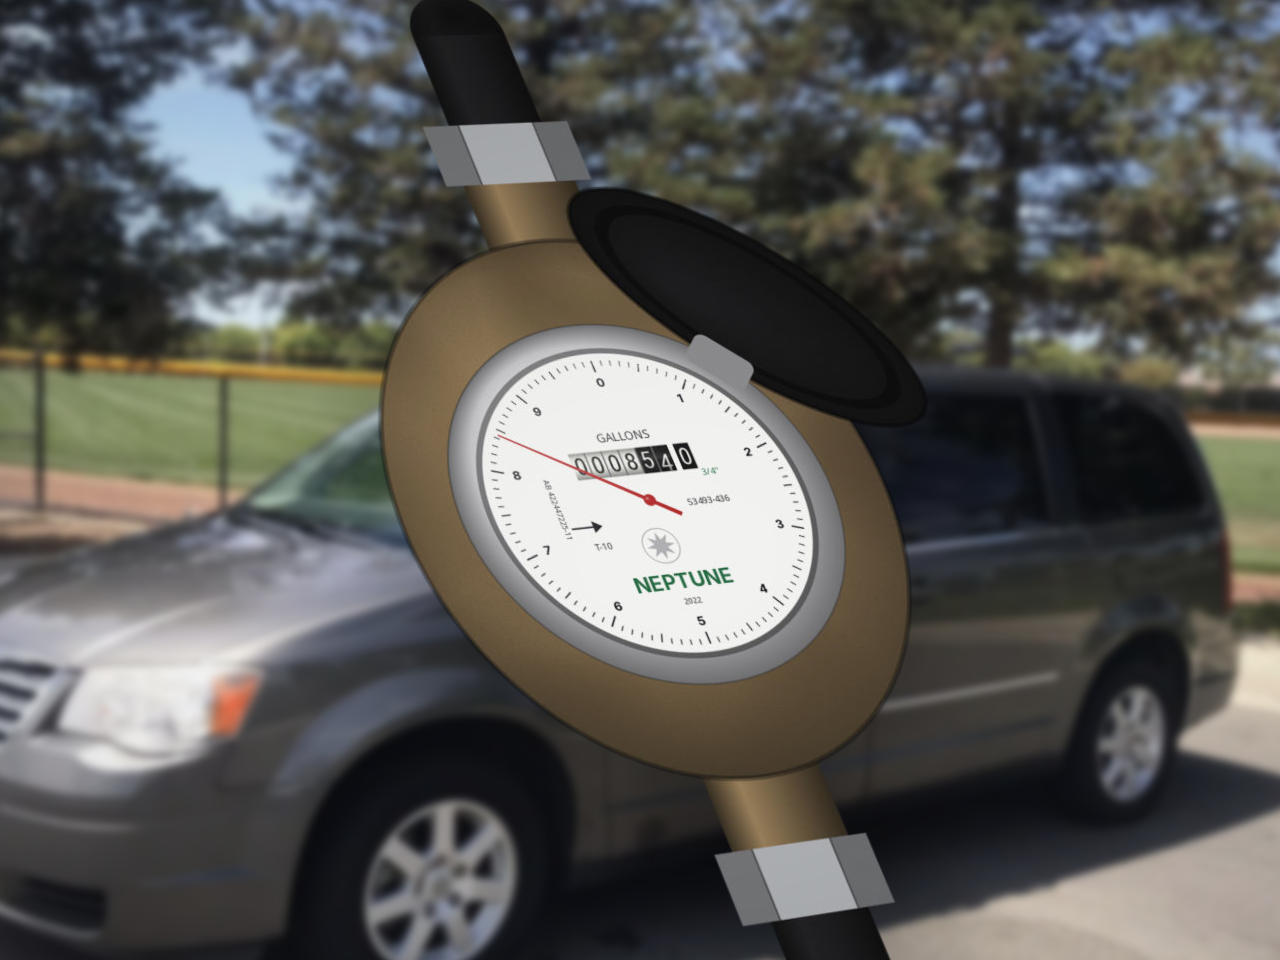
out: **8538.4** gal
